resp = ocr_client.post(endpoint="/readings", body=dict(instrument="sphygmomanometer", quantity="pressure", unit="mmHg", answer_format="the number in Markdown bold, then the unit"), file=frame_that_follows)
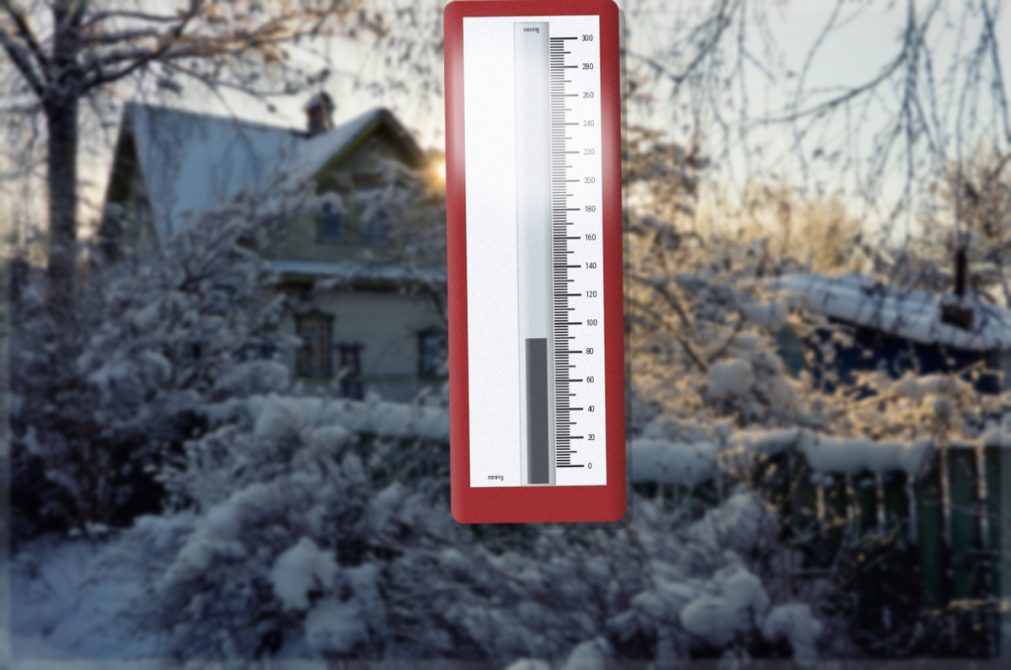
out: **90** mmHg
